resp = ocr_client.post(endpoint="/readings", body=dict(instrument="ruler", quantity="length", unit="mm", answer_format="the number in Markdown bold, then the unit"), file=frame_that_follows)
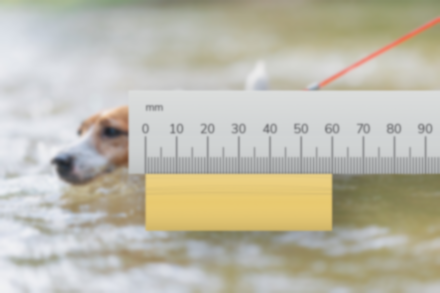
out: **60** mm
